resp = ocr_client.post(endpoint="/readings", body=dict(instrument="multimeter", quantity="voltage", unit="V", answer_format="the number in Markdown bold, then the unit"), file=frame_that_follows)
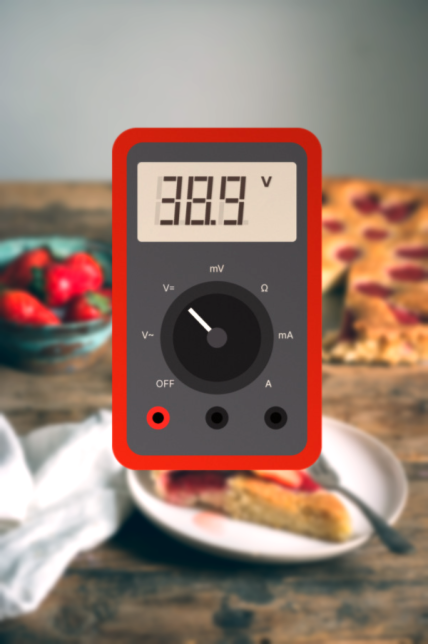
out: **38.9** V
